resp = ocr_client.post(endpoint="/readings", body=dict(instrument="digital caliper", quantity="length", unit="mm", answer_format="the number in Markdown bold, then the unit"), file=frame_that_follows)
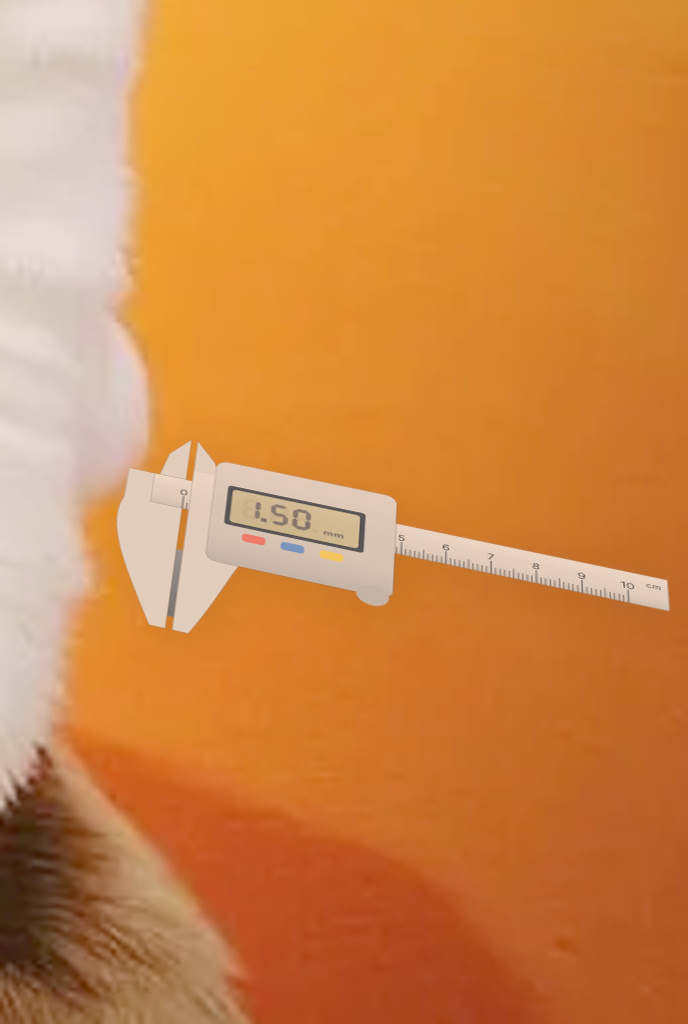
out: **1.50** mm
